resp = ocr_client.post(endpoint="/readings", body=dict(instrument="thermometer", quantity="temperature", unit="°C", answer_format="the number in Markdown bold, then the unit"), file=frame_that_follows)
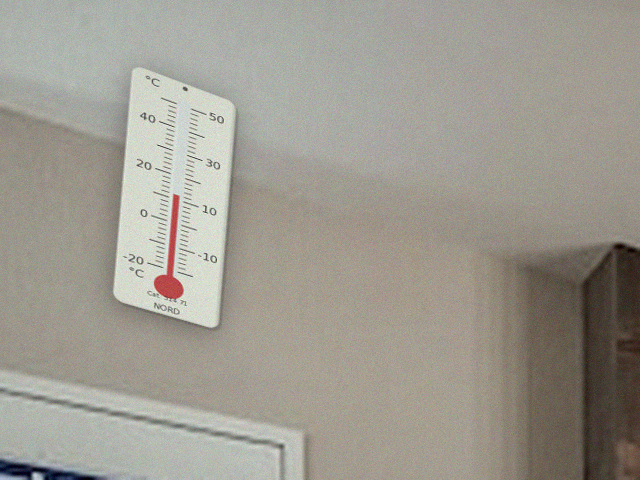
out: **12** °C
